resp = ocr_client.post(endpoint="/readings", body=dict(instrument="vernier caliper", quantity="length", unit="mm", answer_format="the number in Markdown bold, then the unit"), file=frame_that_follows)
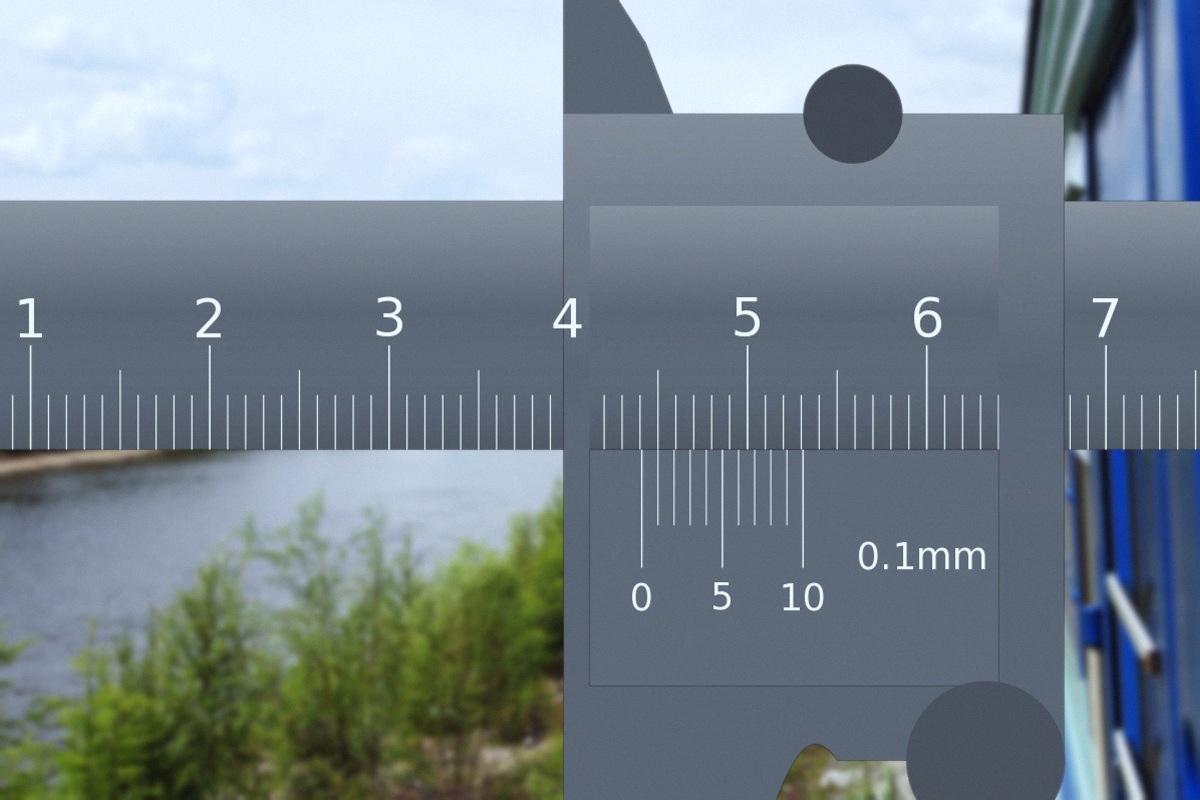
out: **44.1** mm
